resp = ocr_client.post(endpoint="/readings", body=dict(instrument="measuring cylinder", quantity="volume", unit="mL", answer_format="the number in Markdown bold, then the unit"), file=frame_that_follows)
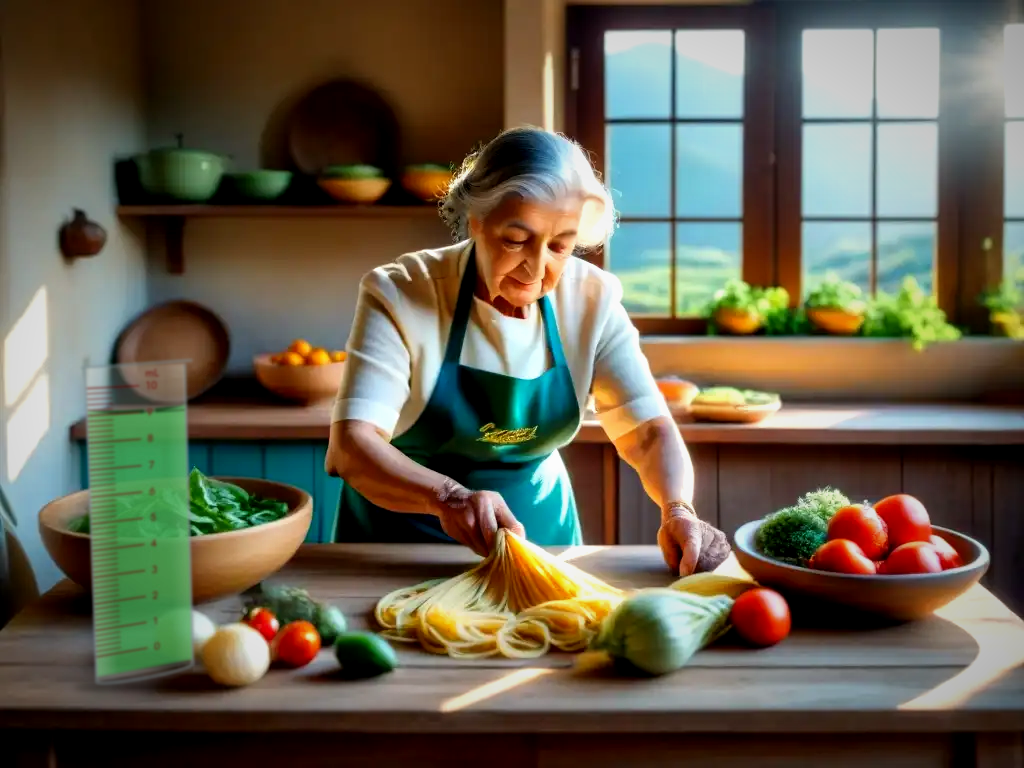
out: **9** mL
